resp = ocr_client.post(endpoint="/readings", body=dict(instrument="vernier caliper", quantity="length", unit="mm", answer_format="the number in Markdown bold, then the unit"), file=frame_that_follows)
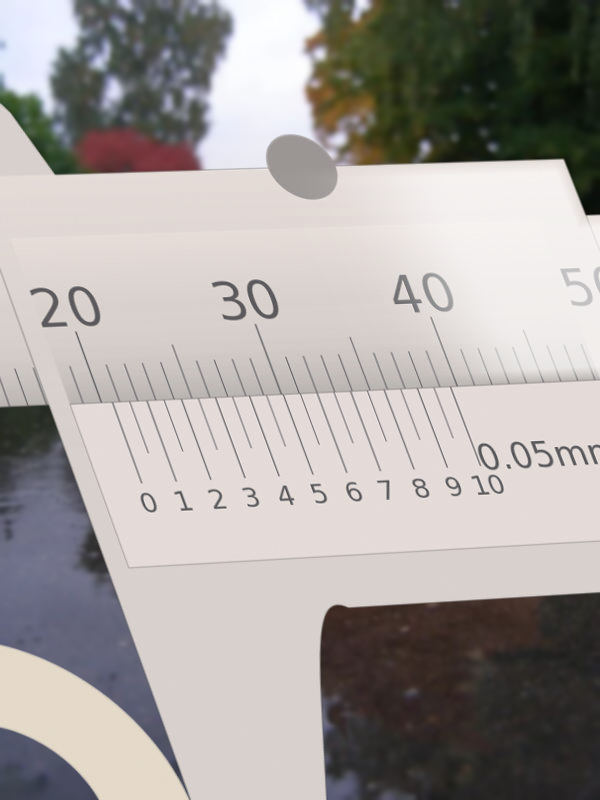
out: **20.6** mm
